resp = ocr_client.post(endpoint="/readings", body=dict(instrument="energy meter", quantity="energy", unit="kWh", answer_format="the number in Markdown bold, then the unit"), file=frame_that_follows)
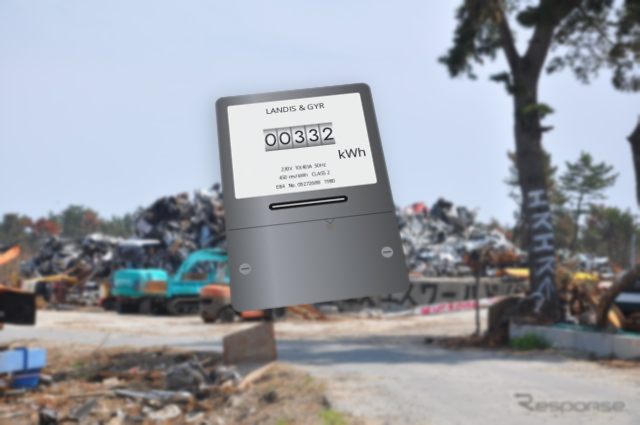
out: **332** kWh
